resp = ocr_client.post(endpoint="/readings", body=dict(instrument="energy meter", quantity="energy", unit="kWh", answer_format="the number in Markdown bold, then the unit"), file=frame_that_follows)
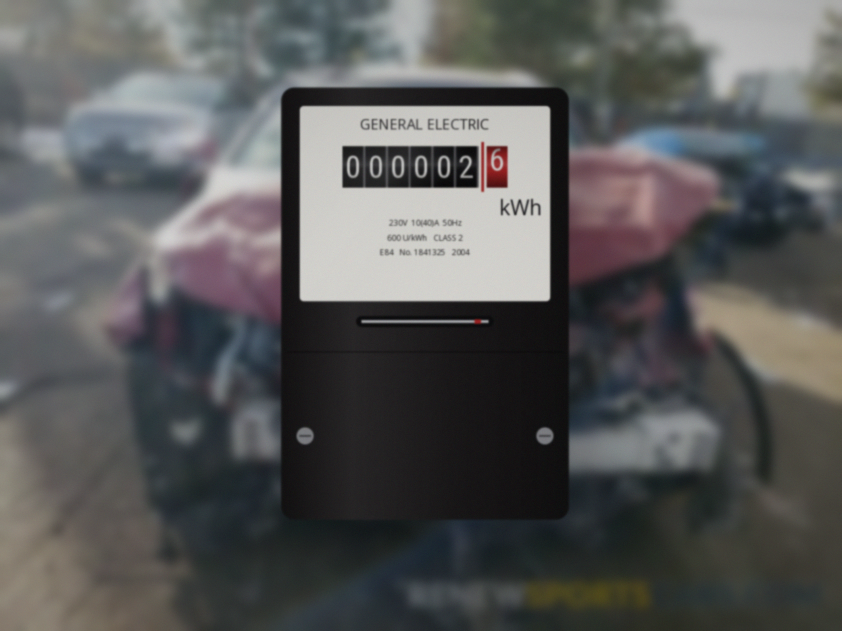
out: **2.6** kWh
